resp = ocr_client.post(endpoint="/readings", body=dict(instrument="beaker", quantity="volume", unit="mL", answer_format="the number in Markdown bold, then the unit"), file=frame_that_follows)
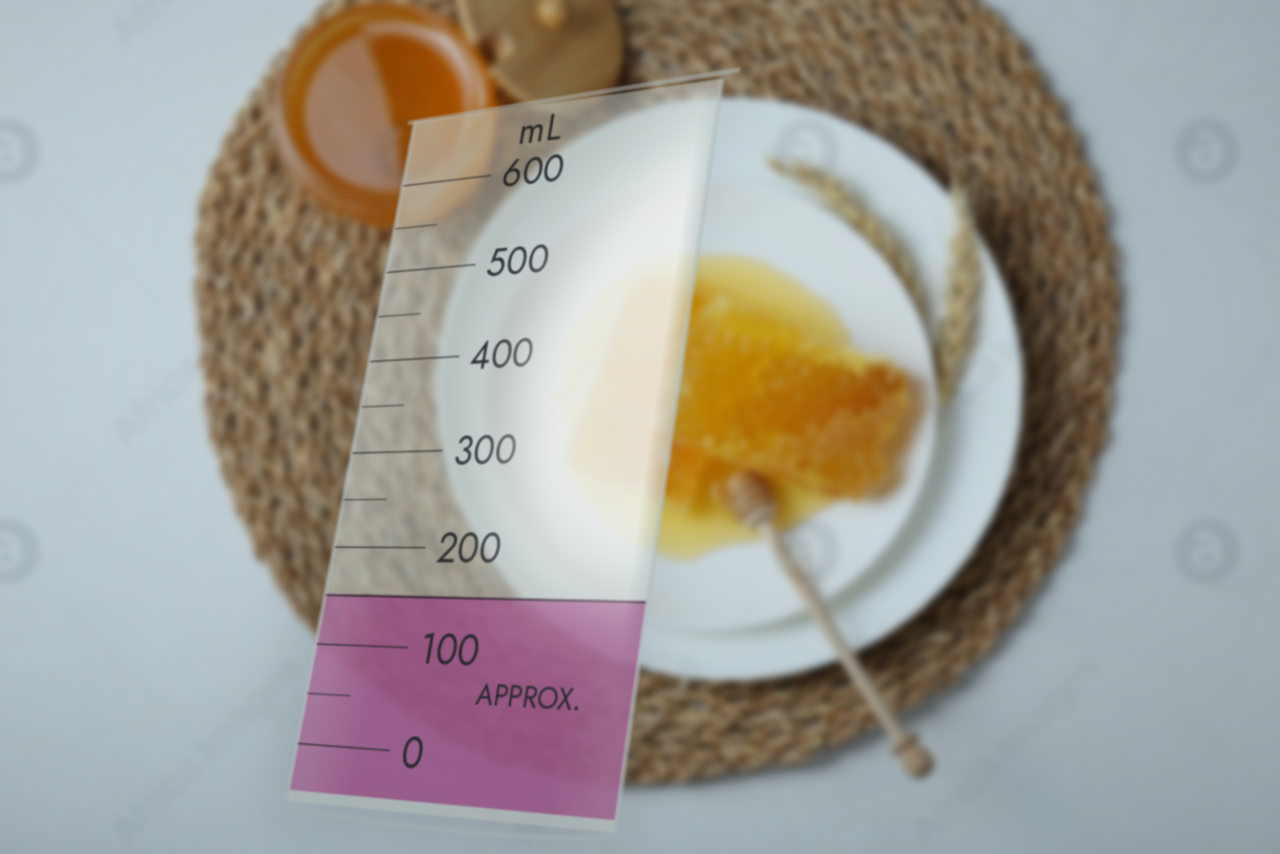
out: **150** mL
